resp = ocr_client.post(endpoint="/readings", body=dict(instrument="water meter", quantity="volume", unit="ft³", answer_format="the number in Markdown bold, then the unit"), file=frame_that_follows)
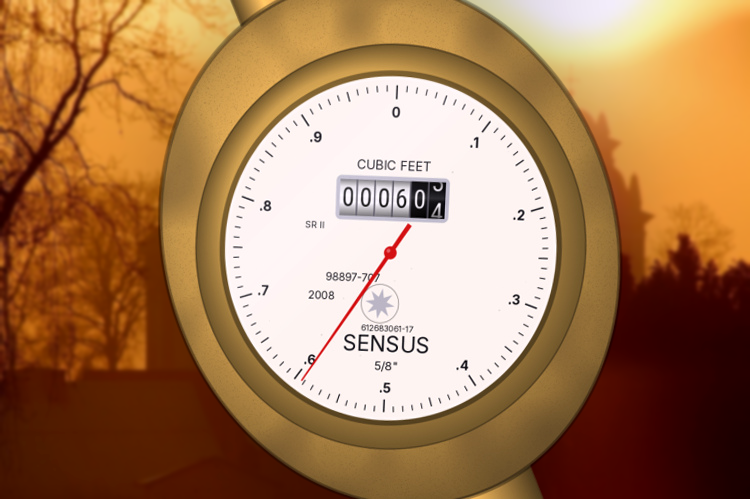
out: **603.59** ft³
